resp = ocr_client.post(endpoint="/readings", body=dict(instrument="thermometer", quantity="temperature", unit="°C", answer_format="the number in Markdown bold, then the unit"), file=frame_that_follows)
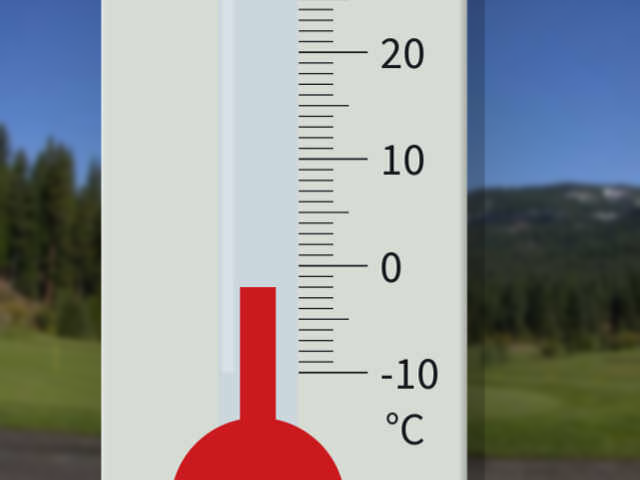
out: **-2** °C
